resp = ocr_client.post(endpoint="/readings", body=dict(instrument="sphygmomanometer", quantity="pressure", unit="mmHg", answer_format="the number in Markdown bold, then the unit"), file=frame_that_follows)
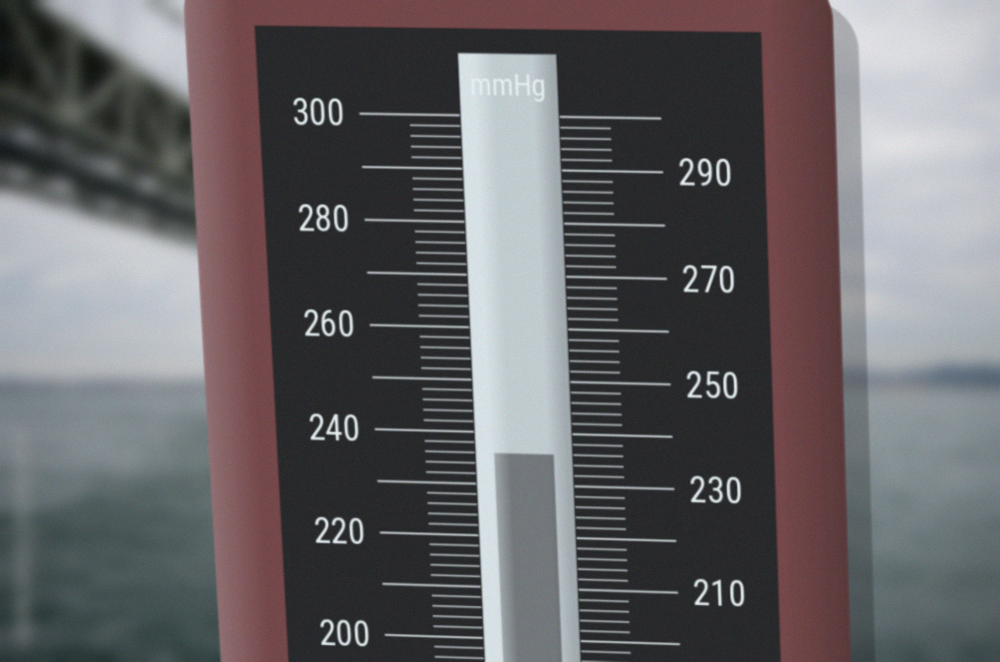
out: **236** mmHg
